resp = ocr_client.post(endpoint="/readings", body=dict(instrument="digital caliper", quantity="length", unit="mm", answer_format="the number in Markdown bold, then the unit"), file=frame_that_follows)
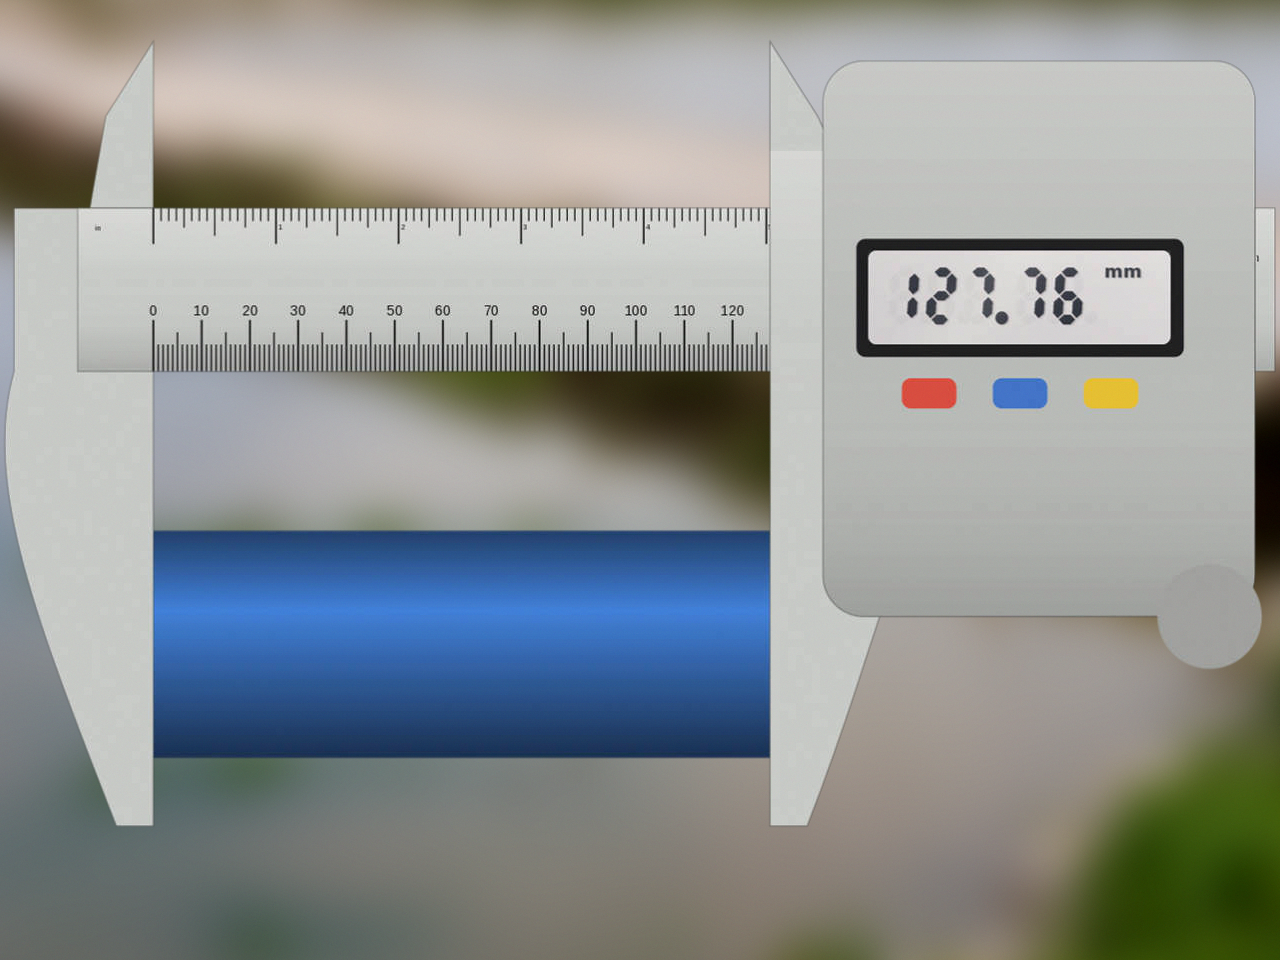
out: **127.76** mm
